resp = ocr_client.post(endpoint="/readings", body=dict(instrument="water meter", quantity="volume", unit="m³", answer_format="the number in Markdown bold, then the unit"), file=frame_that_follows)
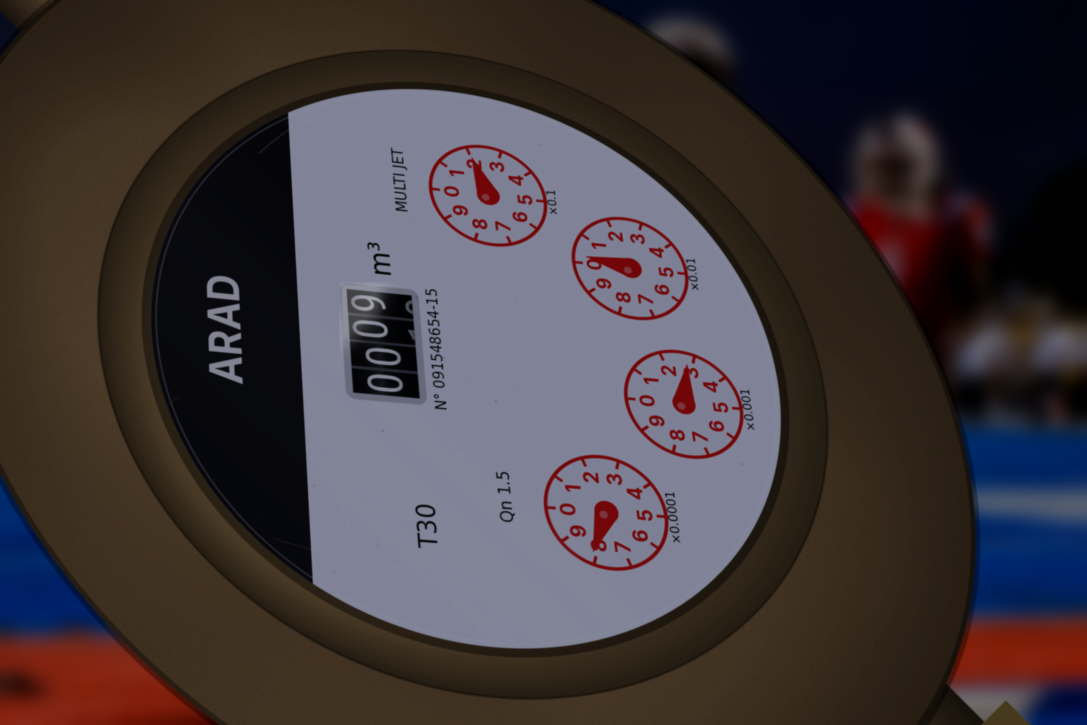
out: **9.2028** m³
